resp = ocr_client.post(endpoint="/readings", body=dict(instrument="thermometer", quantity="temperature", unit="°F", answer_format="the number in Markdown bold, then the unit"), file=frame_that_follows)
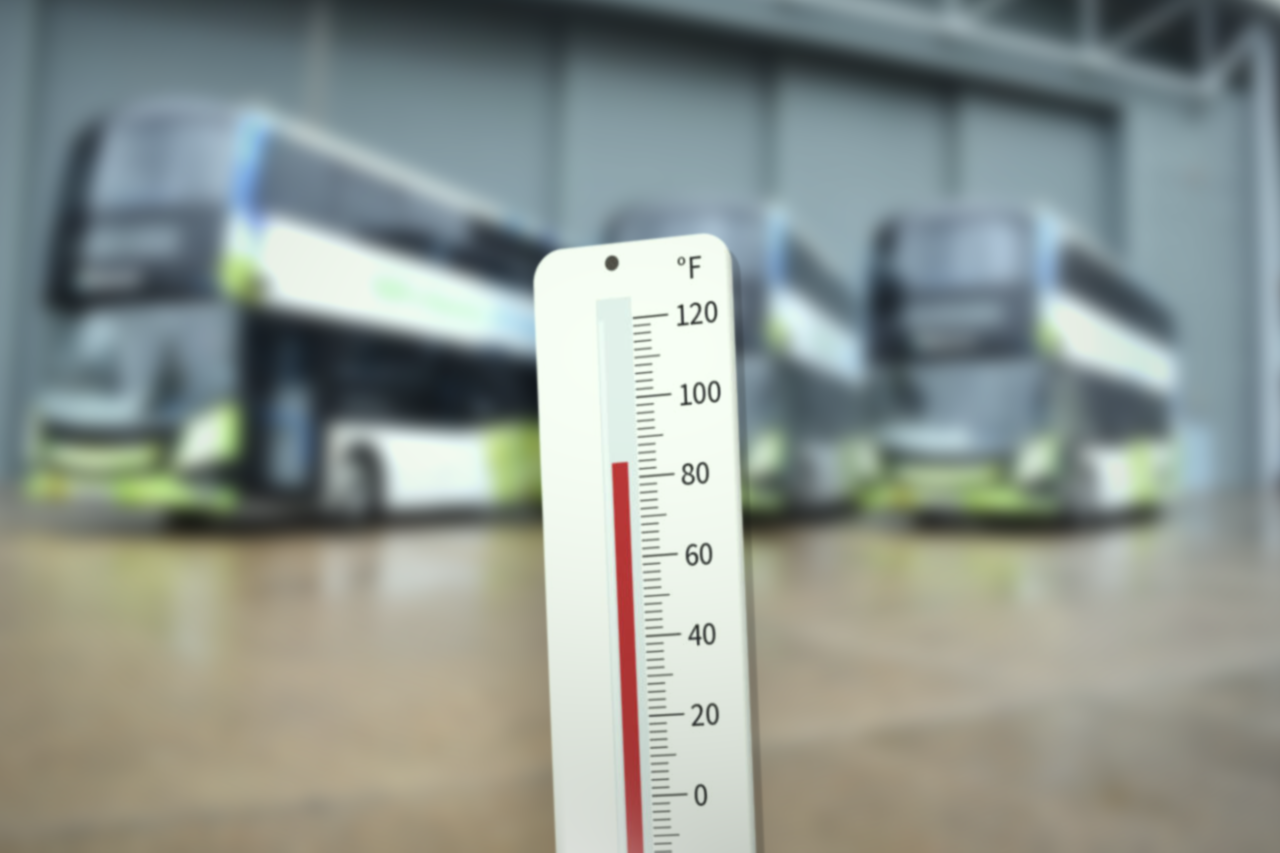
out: **84** °F
